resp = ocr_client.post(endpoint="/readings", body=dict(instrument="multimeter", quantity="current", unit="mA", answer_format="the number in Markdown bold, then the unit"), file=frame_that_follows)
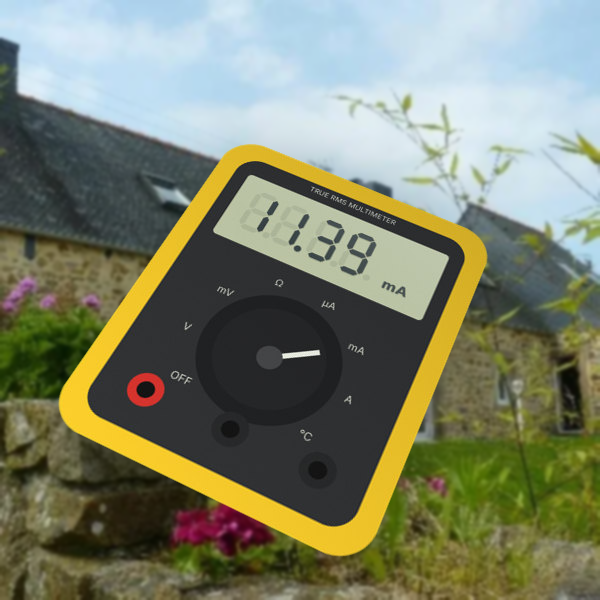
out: **11.39** mA
